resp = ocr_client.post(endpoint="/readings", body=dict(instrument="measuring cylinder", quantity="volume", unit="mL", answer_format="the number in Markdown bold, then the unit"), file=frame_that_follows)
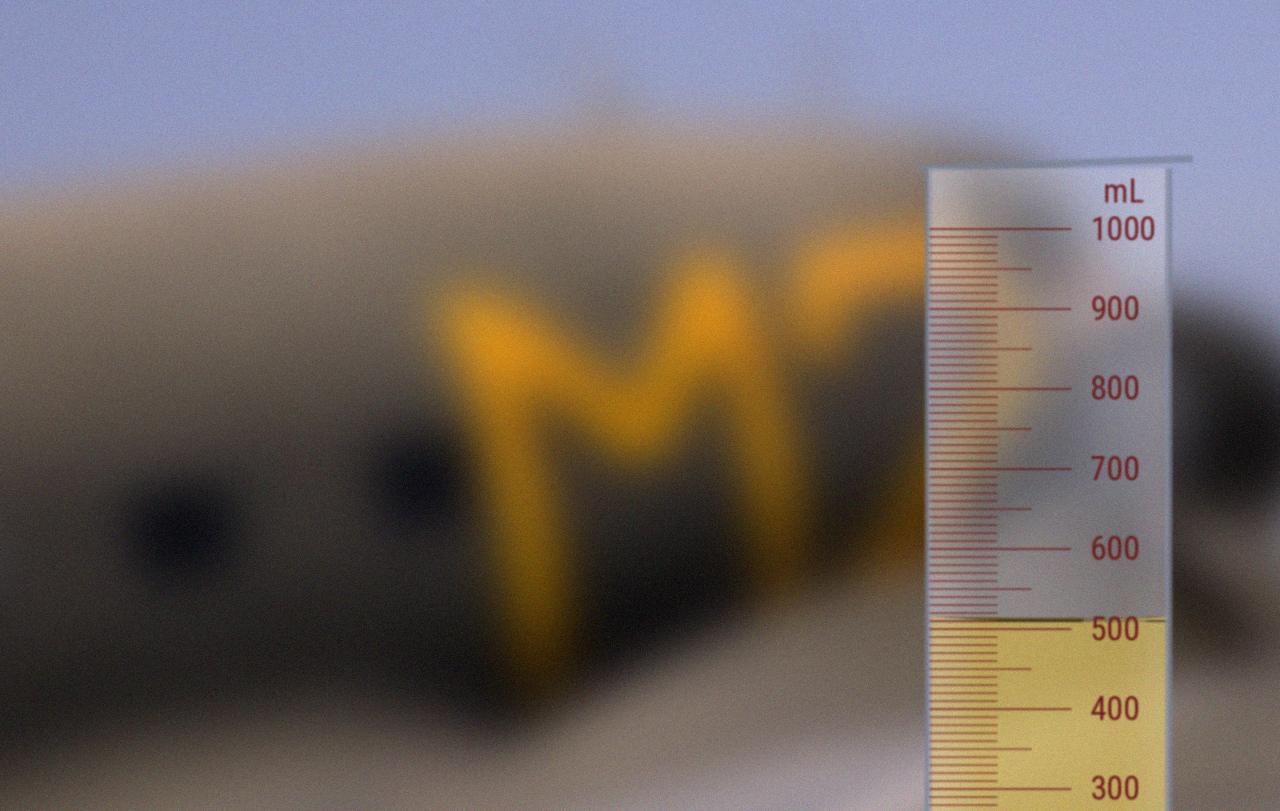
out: **510** mL
